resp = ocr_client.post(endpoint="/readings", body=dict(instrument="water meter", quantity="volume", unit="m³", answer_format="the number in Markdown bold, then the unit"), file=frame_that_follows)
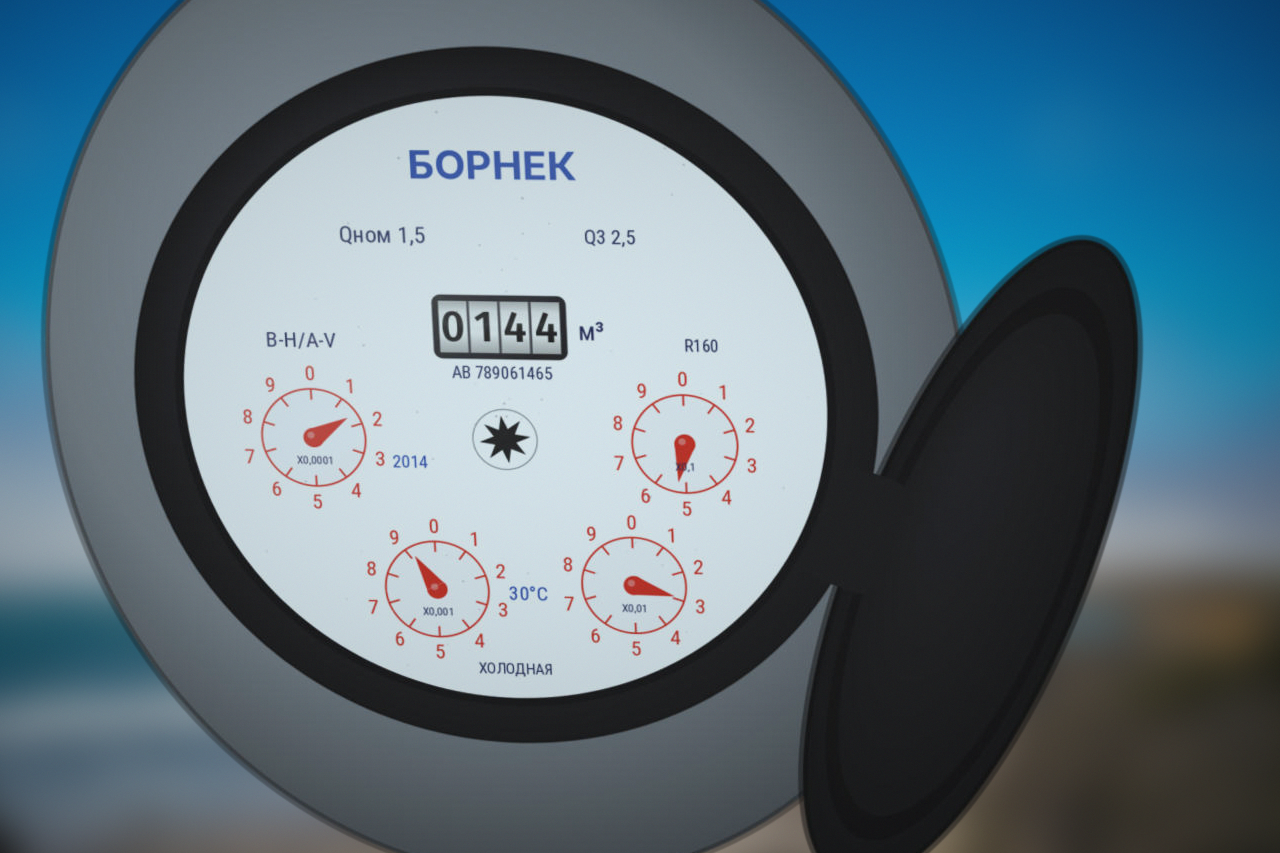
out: **144.5291** m³
